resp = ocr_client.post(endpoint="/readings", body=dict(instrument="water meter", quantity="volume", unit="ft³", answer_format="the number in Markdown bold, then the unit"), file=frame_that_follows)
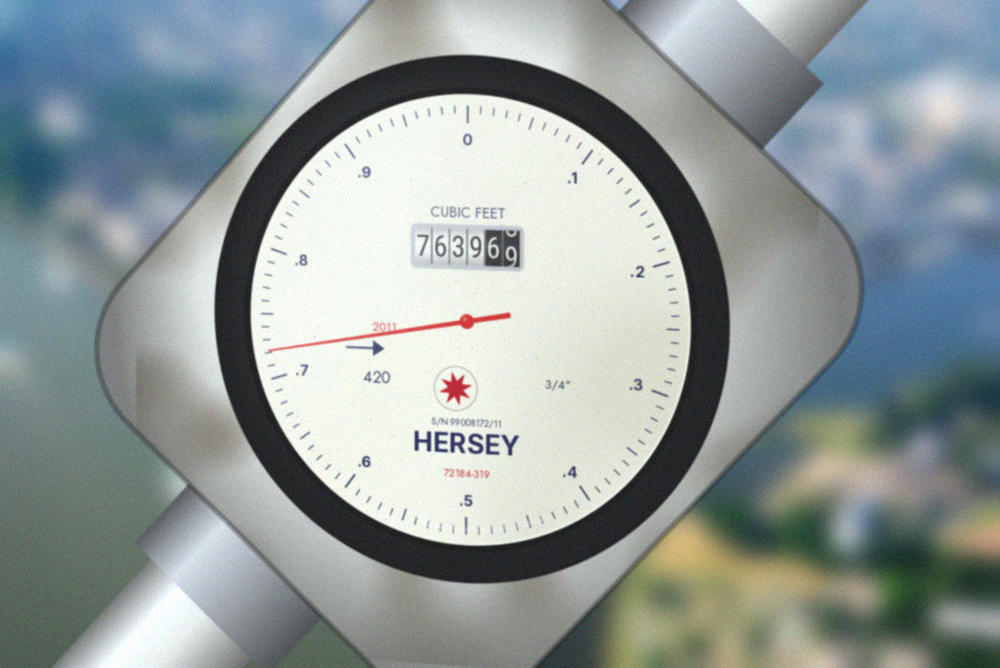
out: **763968.72** ft³
